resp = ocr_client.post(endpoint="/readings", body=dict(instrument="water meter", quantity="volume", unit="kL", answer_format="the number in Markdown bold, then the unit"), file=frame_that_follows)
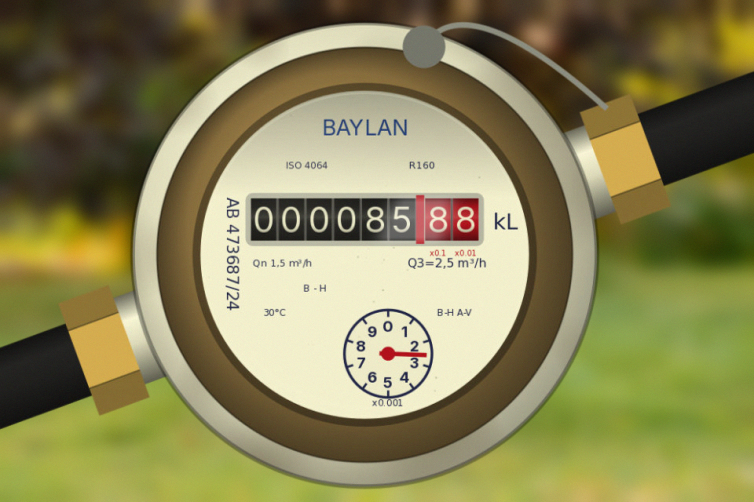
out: **85.882** kL
